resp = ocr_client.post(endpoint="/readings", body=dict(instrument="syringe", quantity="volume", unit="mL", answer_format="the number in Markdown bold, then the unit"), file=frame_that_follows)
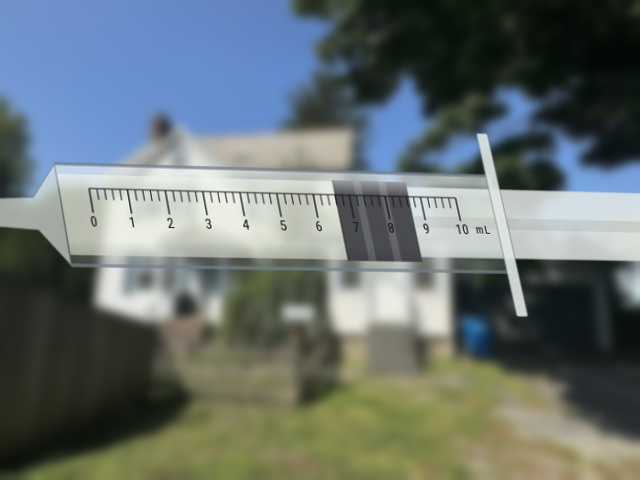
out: **6.6** mL
